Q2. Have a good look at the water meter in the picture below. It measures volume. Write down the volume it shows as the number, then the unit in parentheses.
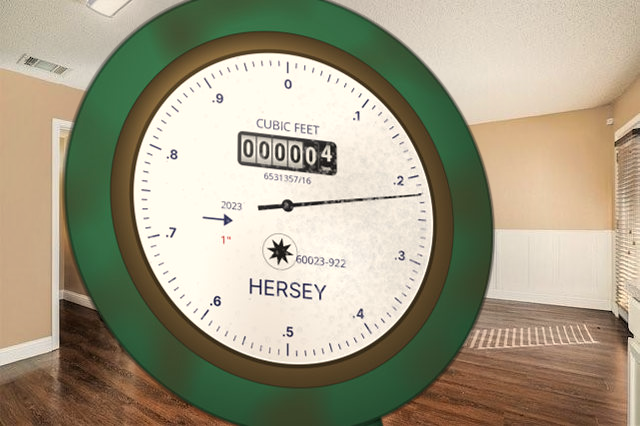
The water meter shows 4.22 (ft³)
